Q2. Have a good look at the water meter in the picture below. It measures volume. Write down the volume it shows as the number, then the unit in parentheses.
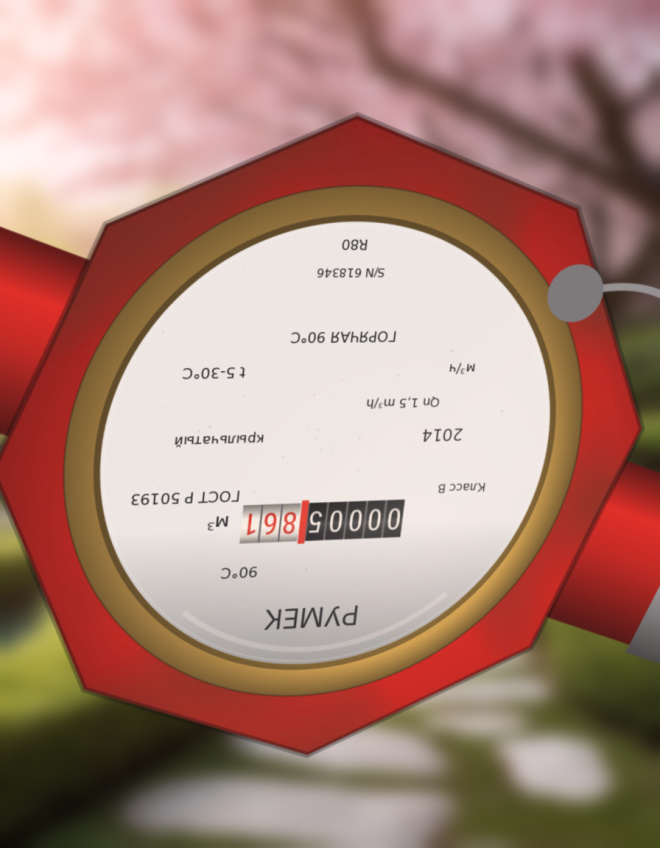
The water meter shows 5.861 (m³)
